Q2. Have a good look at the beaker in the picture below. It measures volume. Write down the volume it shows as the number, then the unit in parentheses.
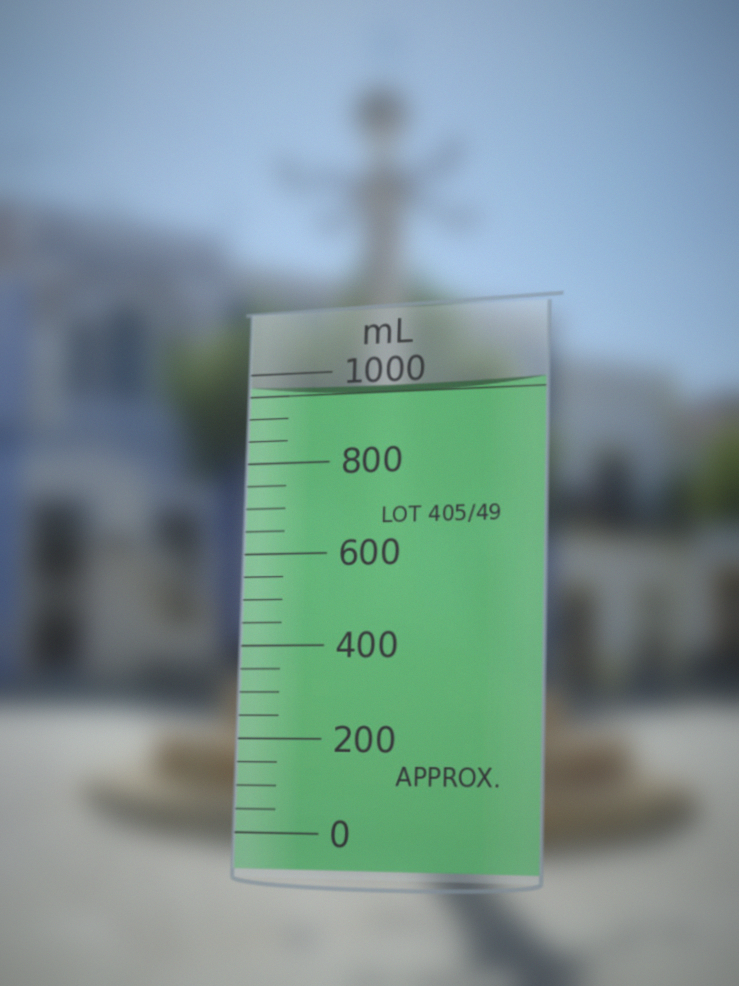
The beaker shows 950 (mL)
